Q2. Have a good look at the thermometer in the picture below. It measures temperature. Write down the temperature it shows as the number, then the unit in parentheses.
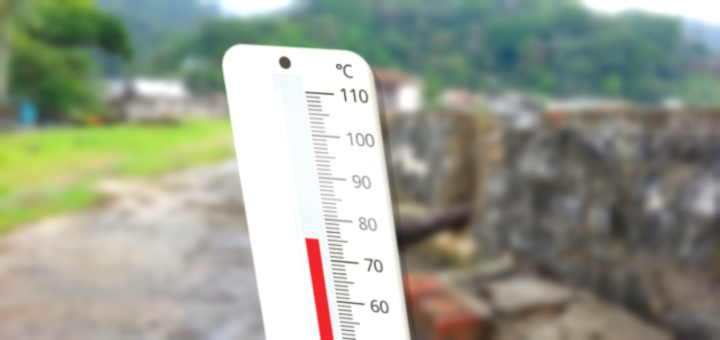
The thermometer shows 75 (°C)
